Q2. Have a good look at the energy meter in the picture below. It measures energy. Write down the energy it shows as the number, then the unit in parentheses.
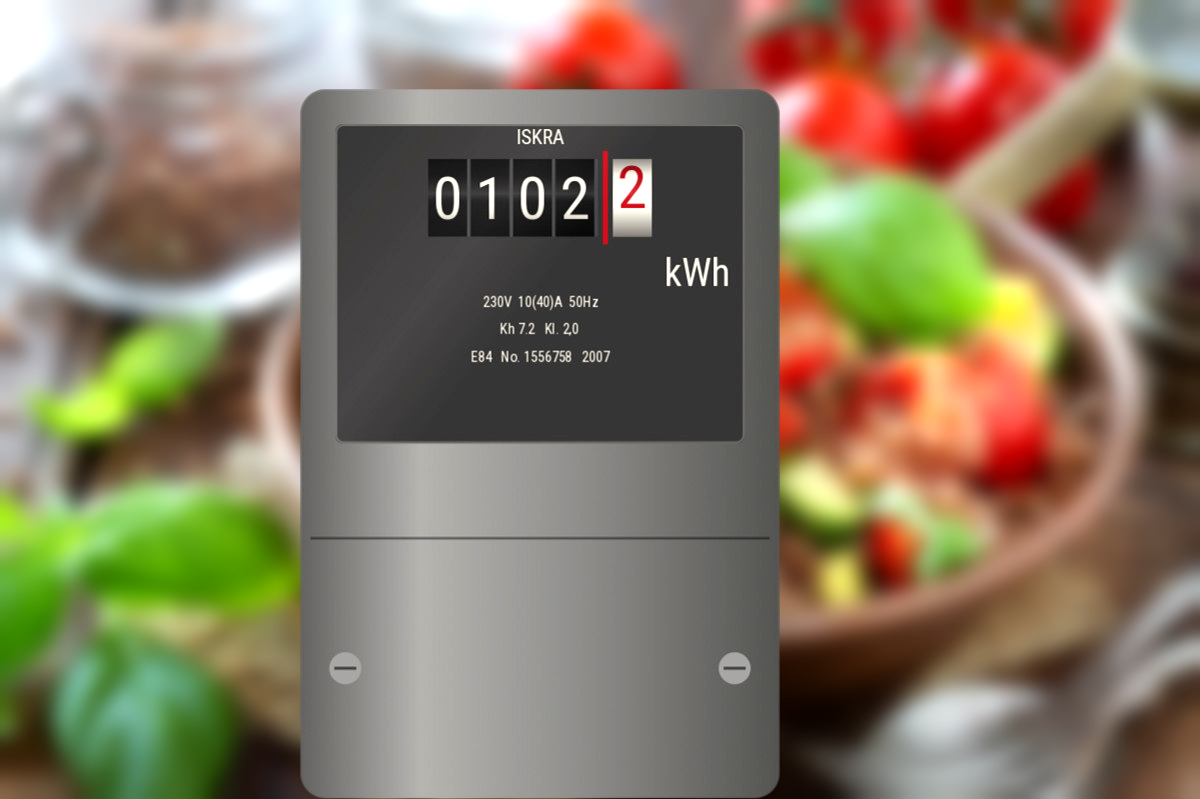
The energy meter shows 102.2 (kWh)
